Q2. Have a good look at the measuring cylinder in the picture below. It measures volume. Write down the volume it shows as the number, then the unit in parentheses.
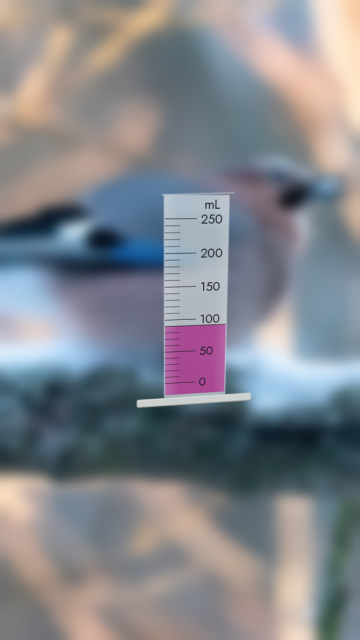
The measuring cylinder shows 90 (mL)
